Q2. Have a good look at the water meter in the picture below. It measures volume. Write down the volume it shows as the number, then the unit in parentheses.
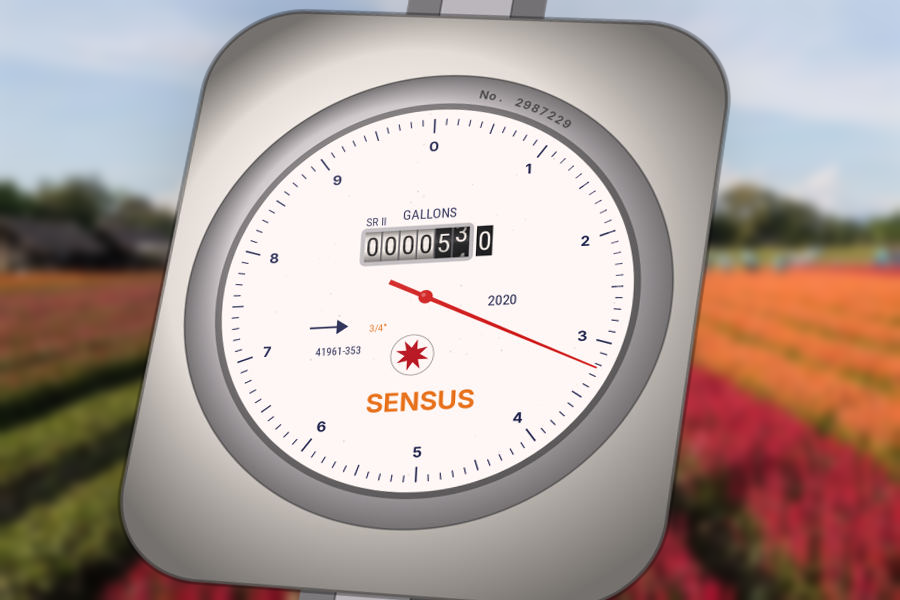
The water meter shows 533.2 (gal)
